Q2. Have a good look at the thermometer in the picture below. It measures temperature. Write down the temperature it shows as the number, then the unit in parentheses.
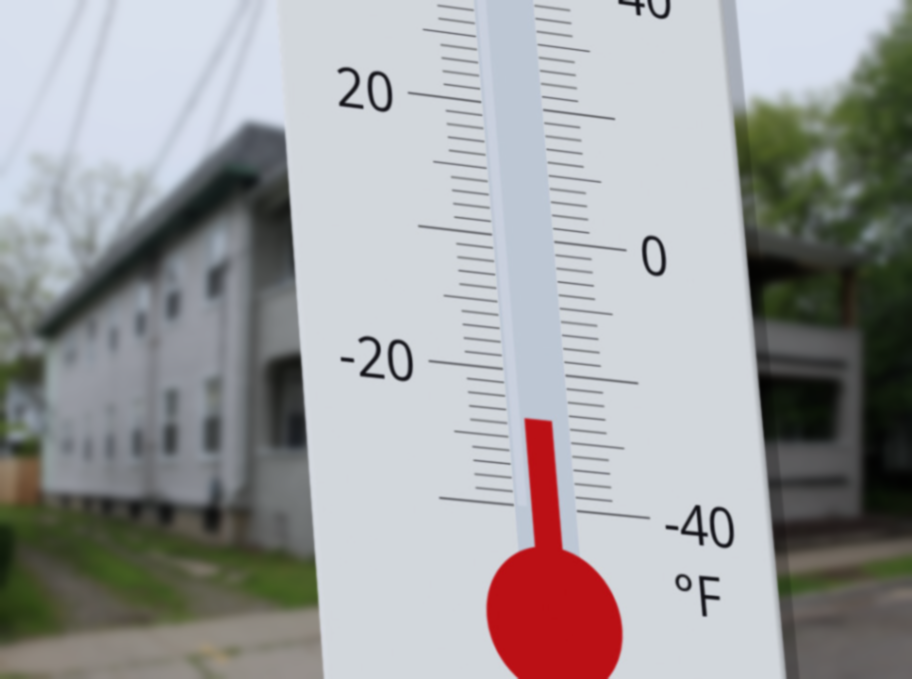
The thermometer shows -27 (°F)
